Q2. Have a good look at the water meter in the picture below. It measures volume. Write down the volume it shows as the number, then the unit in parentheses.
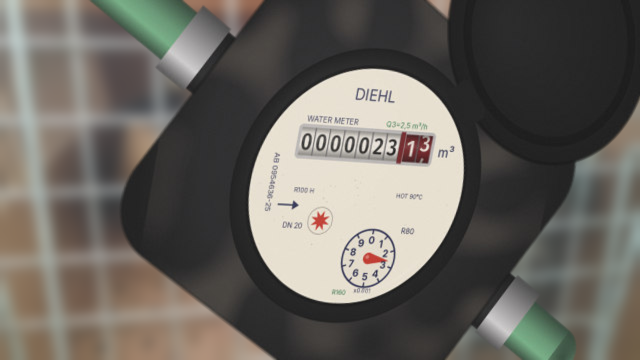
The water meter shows 23.132 (m³)
